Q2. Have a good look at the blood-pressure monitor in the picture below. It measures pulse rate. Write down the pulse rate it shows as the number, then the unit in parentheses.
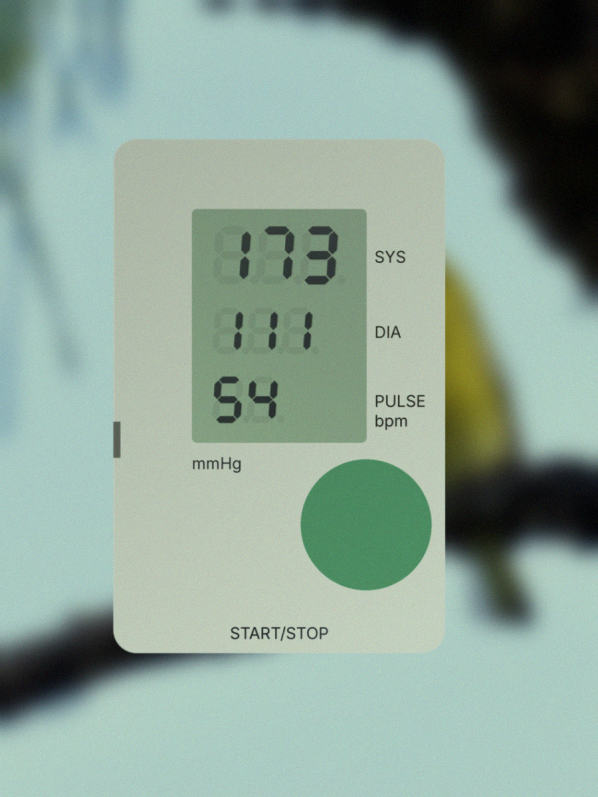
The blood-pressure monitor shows 54 (bpm)
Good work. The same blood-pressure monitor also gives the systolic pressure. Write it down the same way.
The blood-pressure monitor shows 173 (mmHg)
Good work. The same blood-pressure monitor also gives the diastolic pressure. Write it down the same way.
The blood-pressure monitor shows 111 (mmHg)
